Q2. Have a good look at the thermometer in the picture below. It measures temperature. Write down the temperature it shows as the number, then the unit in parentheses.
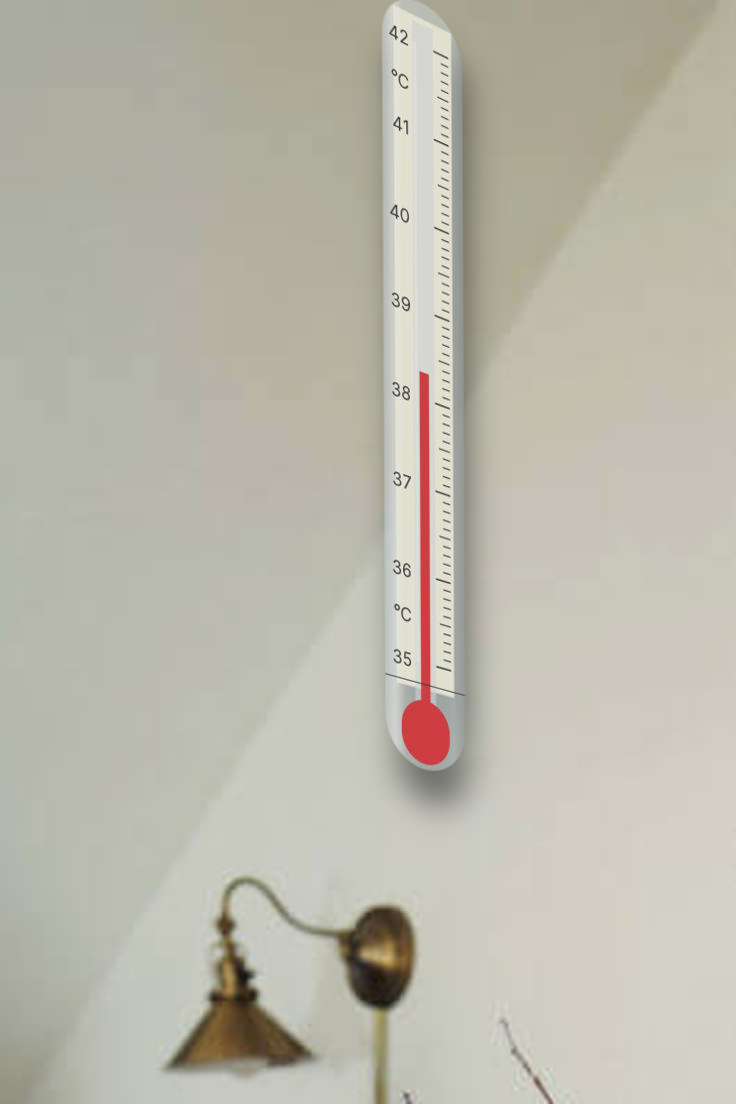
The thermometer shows 38.3 (°C)
